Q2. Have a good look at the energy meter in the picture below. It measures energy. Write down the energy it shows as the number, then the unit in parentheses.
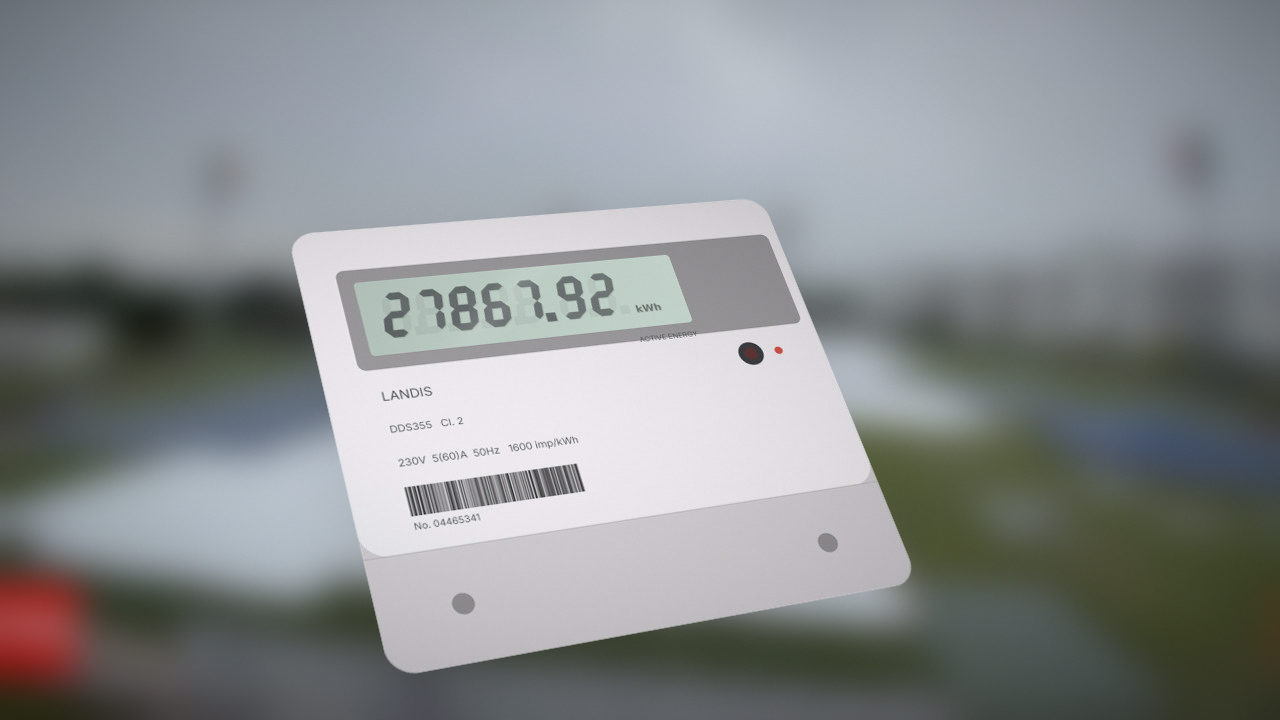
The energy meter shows 27867.92 (kWh)
